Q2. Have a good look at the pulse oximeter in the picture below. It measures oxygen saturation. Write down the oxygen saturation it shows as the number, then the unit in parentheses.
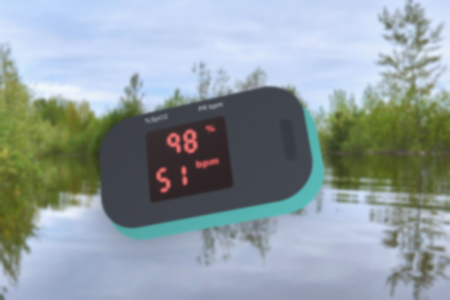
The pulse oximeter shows 98 (%)
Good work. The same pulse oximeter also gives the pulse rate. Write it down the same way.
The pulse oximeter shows 51 (bpm)
